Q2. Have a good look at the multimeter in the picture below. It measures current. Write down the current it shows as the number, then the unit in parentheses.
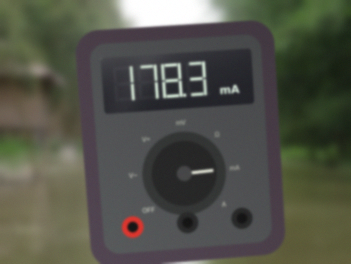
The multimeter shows 178.3 (mA)
